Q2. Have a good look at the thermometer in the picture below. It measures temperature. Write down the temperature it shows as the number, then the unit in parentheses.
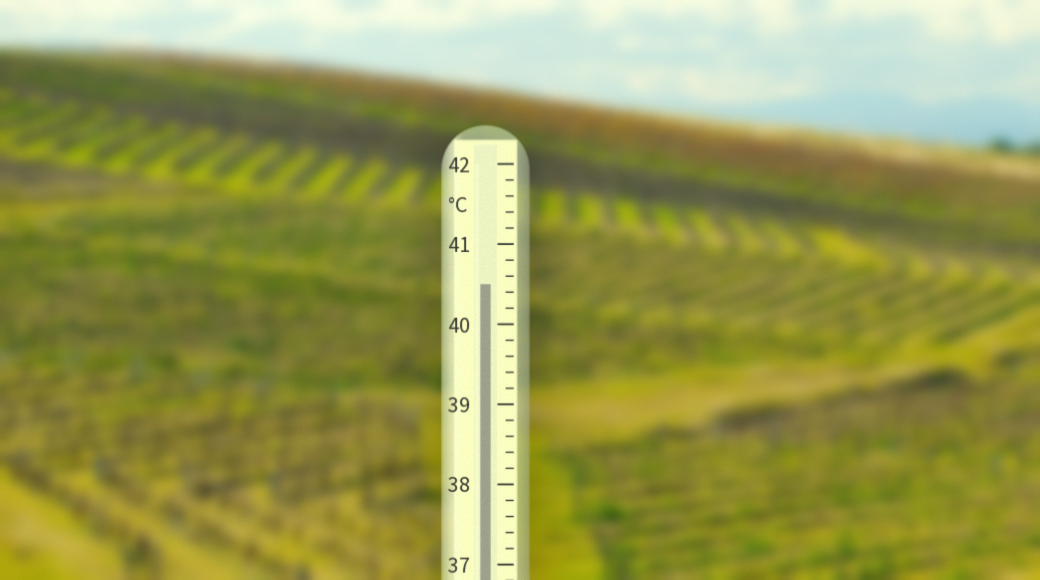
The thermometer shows 40.5 (°C)
